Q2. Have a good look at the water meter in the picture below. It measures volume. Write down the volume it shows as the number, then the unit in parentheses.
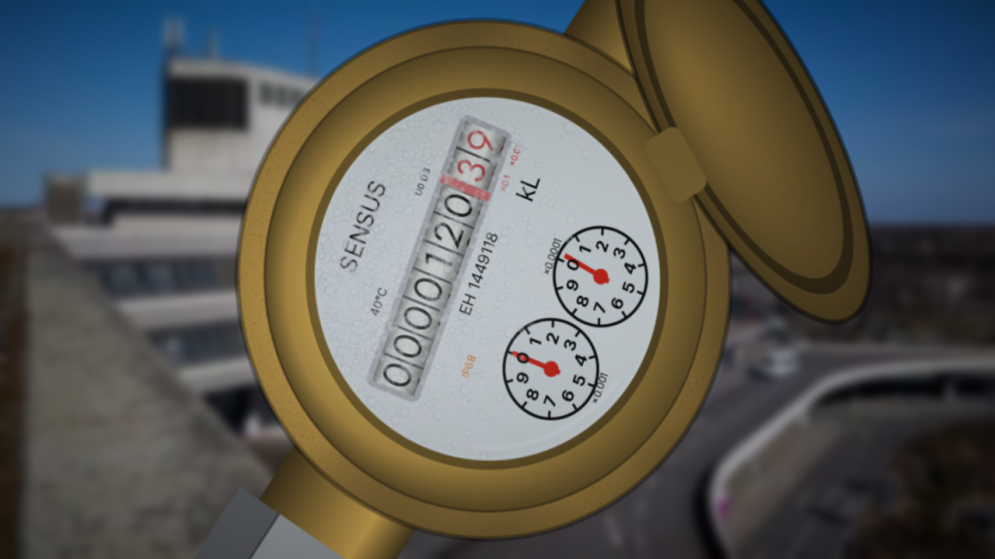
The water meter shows 120.3900 (kL)
